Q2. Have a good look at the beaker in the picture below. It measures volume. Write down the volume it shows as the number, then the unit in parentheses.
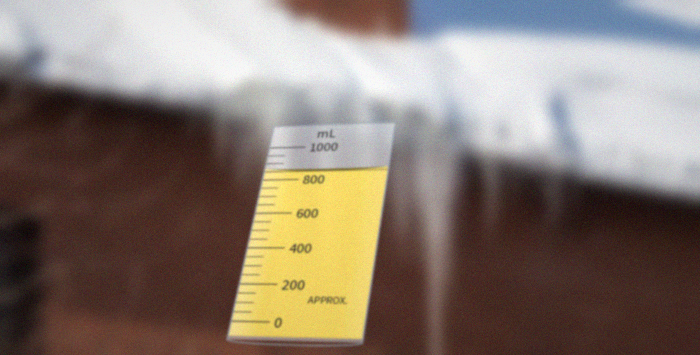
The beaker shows 850 (mL)
